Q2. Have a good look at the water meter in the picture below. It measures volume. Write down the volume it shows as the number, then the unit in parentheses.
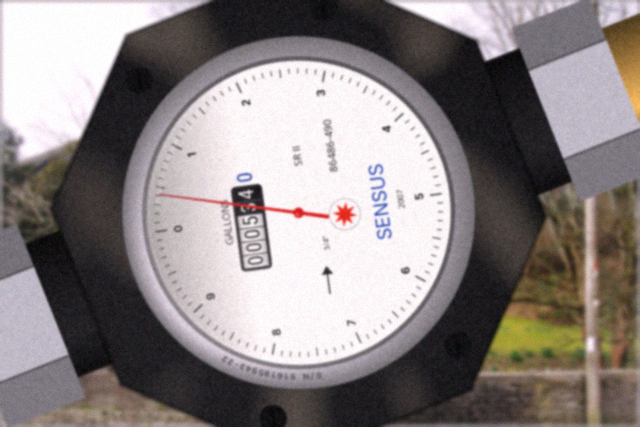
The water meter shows 5340.4 (gal)
